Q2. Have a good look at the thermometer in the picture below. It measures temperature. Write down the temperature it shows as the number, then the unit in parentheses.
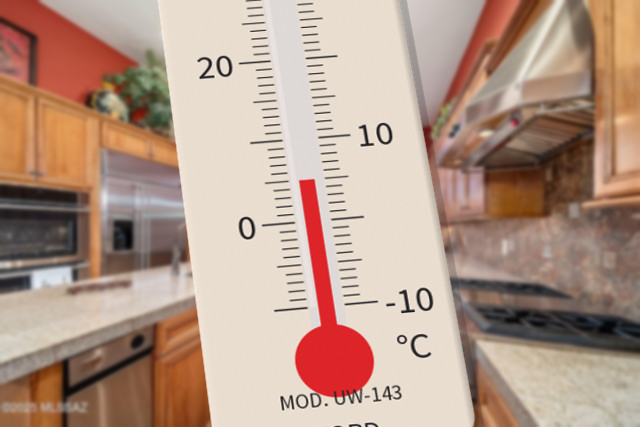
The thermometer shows 5 (°C)
